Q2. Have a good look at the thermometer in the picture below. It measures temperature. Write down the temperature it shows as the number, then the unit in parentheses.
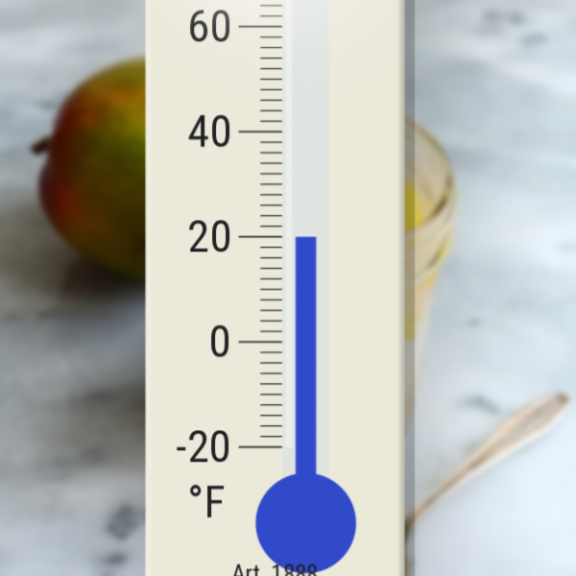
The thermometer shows 20 (°F)
